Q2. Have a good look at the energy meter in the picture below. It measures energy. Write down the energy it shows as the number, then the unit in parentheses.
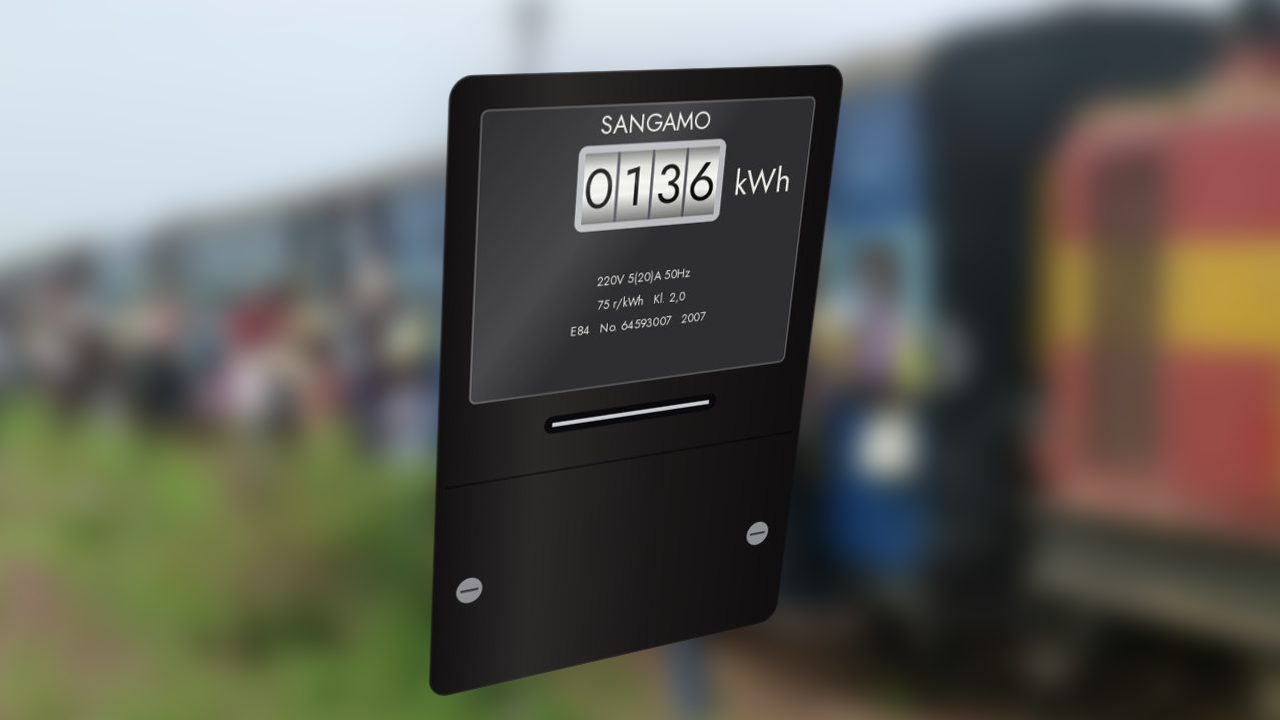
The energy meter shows 136 (kWh)
